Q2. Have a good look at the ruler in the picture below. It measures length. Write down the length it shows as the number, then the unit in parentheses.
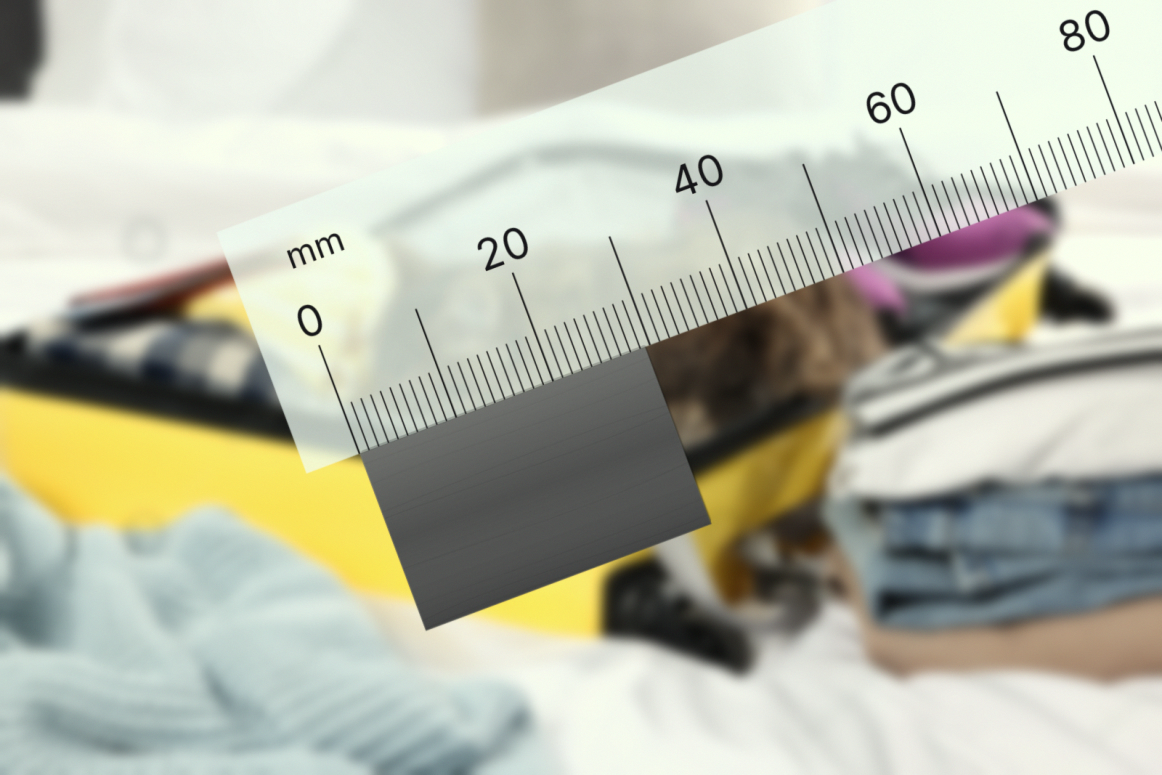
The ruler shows 29.5 (mm)
